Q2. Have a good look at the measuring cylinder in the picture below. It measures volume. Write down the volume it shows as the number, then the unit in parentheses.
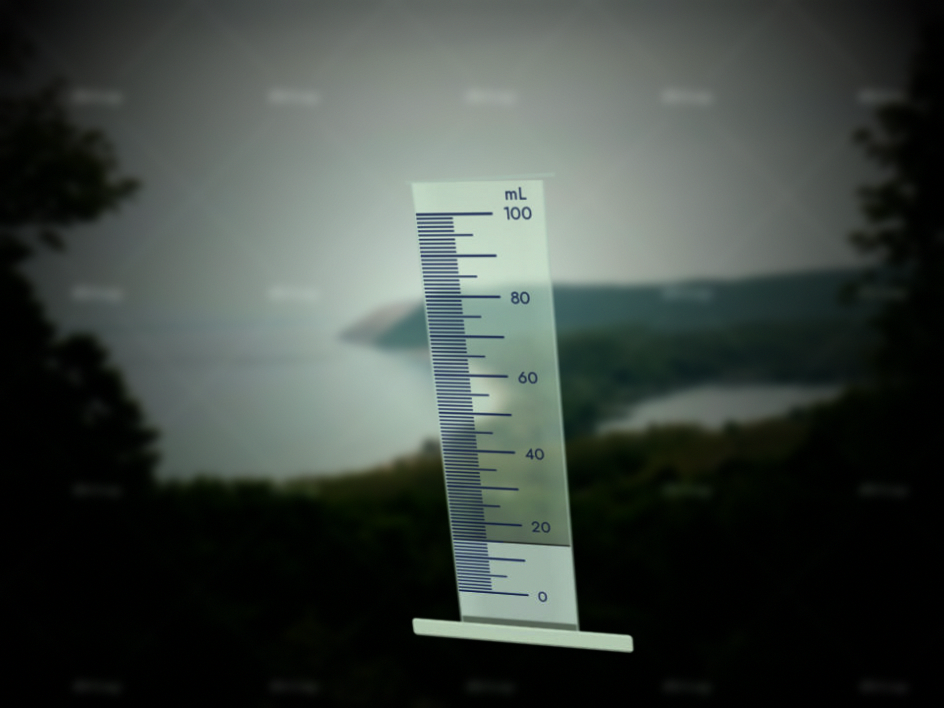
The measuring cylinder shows 15 (mL)
